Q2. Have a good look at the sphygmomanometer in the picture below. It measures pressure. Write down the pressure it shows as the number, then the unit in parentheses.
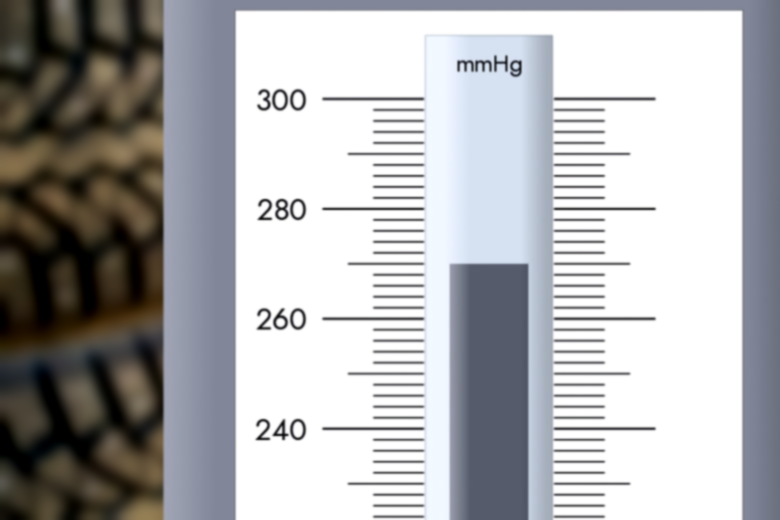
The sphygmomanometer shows 270 (mmHg)
